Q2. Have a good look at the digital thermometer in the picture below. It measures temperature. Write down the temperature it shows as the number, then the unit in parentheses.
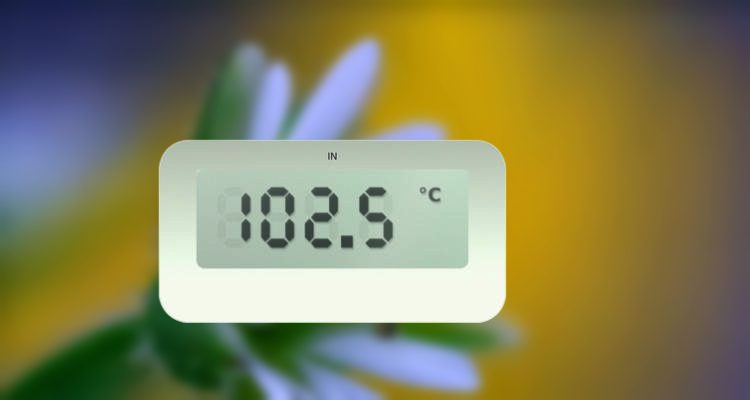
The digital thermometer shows 102.5 (°C)
